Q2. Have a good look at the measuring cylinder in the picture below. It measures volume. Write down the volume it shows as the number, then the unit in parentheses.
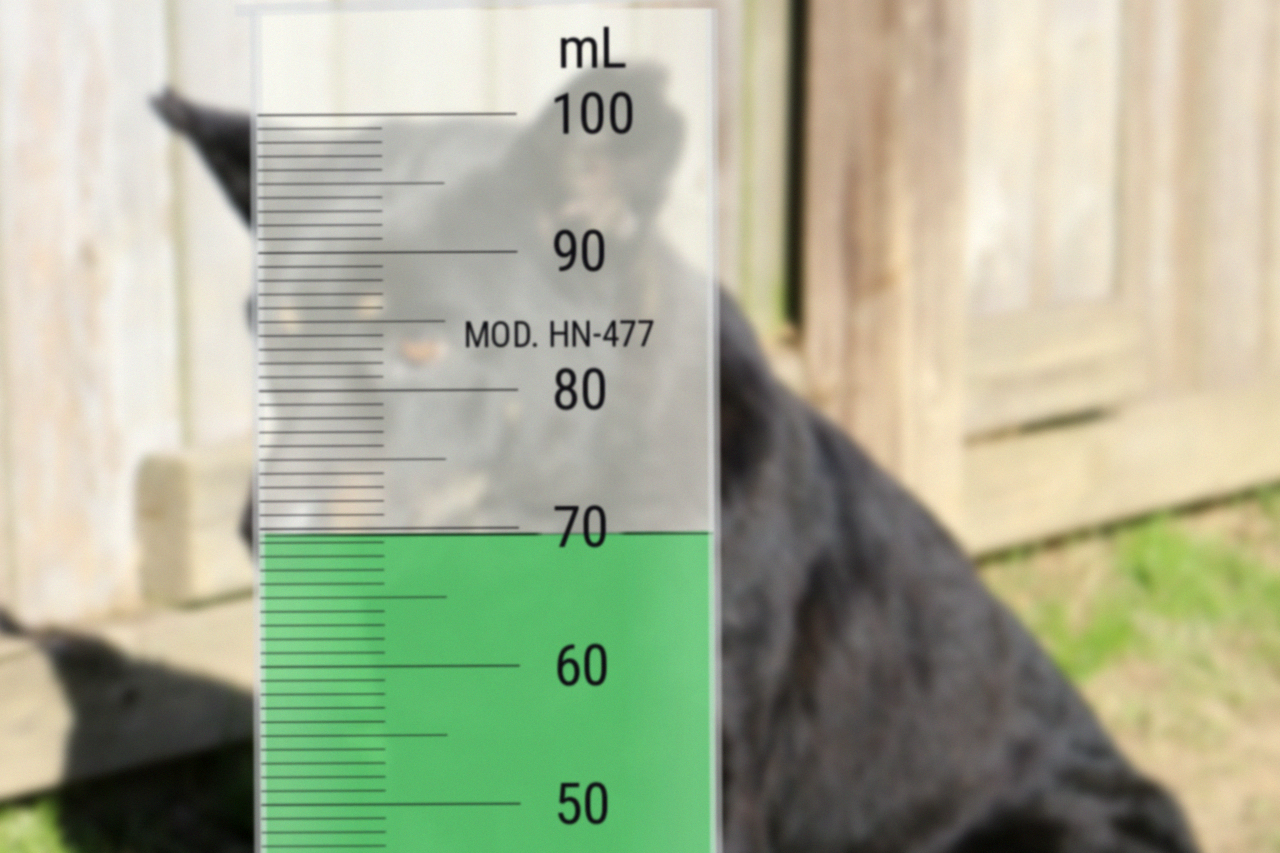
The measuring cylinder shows 69.5 (mL)
